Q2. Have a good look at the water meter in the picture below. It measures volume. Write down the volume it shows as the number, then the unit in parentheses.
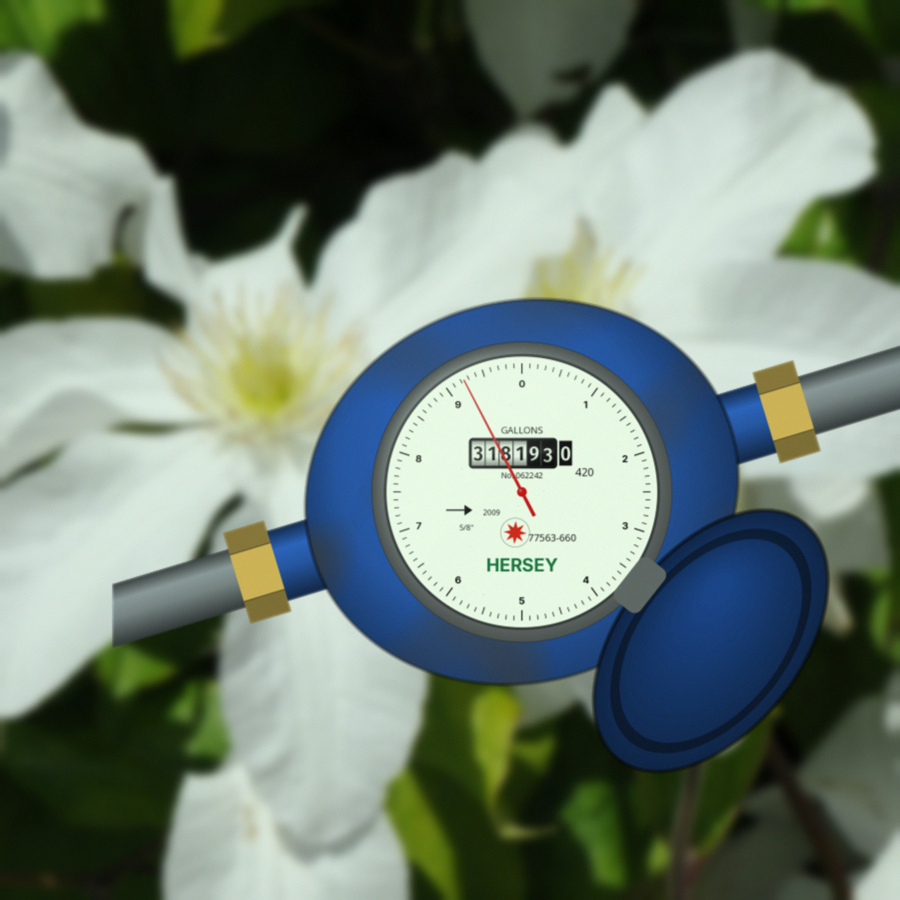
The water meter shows 3181929.2 (gal)
